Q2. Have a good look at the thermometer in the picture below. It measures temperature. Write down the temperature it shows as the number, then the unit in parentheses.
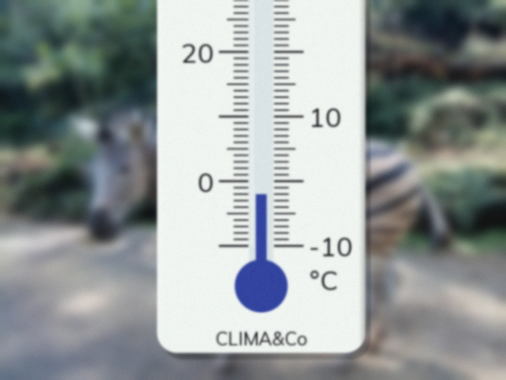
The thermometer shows -2 (°C)
